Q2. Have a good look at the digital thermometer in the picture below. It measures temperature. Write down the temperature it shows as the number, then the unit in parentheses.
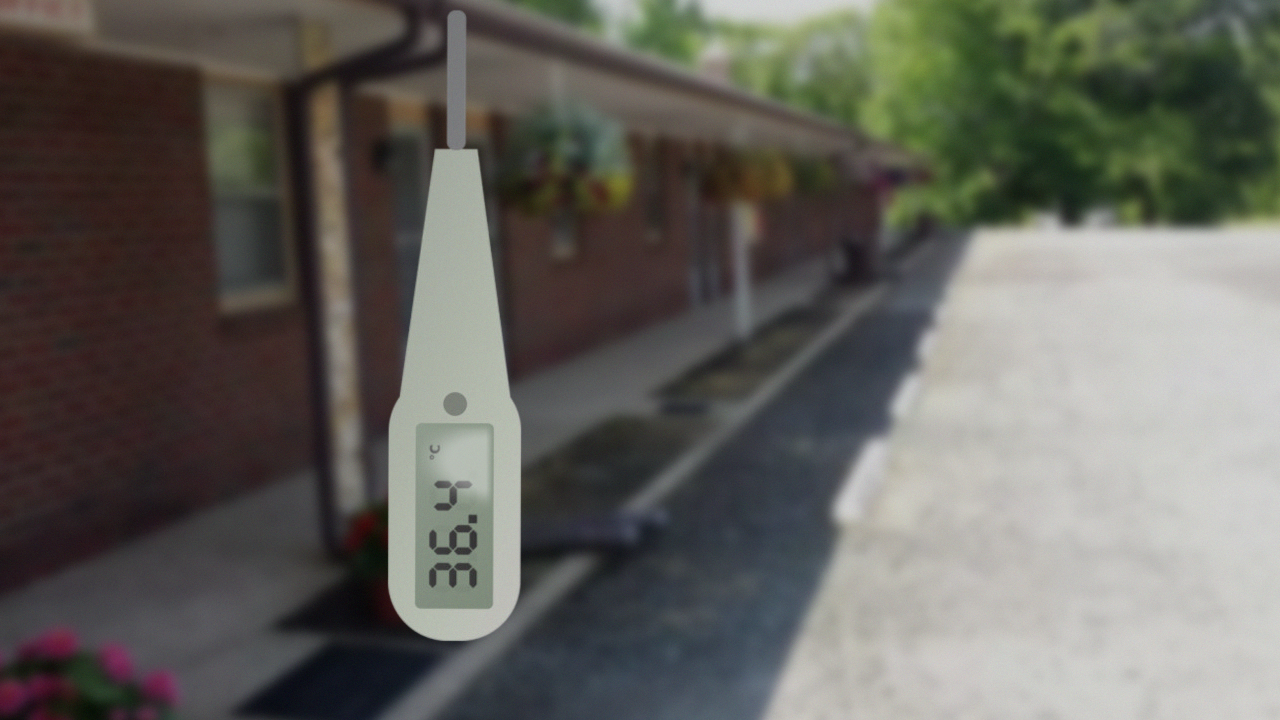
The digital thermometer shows 36.4 (°C)
